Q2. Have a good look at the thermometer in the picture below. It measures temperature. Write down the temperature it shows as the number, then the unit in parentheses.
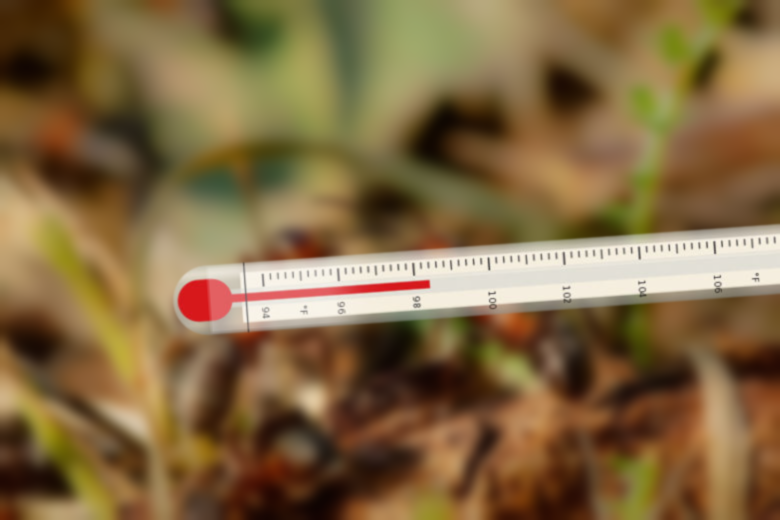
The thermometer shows 98.4 (°F)
